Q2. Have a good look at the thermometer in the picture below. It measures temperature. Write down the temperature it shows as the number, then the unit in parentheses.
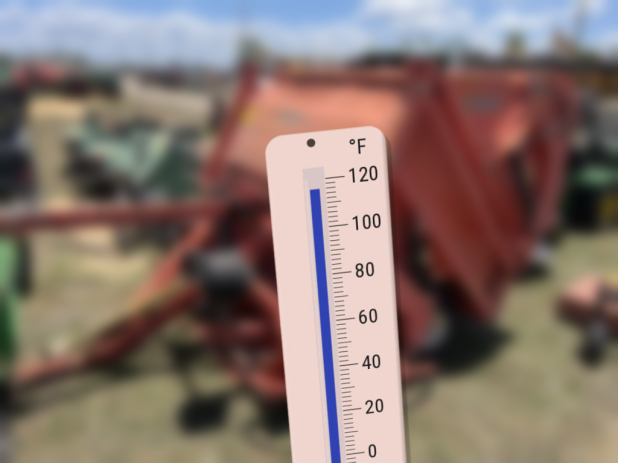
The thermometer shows 116 (°F)
